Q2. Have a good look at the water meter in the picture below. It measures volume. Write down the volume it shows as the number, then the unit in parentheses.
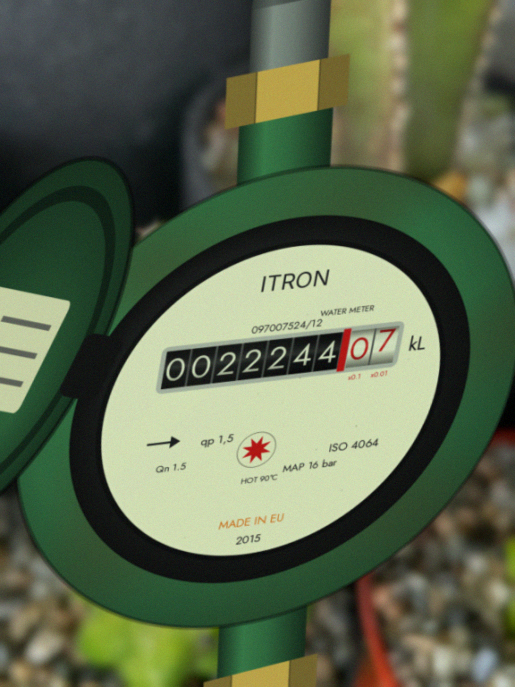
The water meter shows 22244.07 (kL)
